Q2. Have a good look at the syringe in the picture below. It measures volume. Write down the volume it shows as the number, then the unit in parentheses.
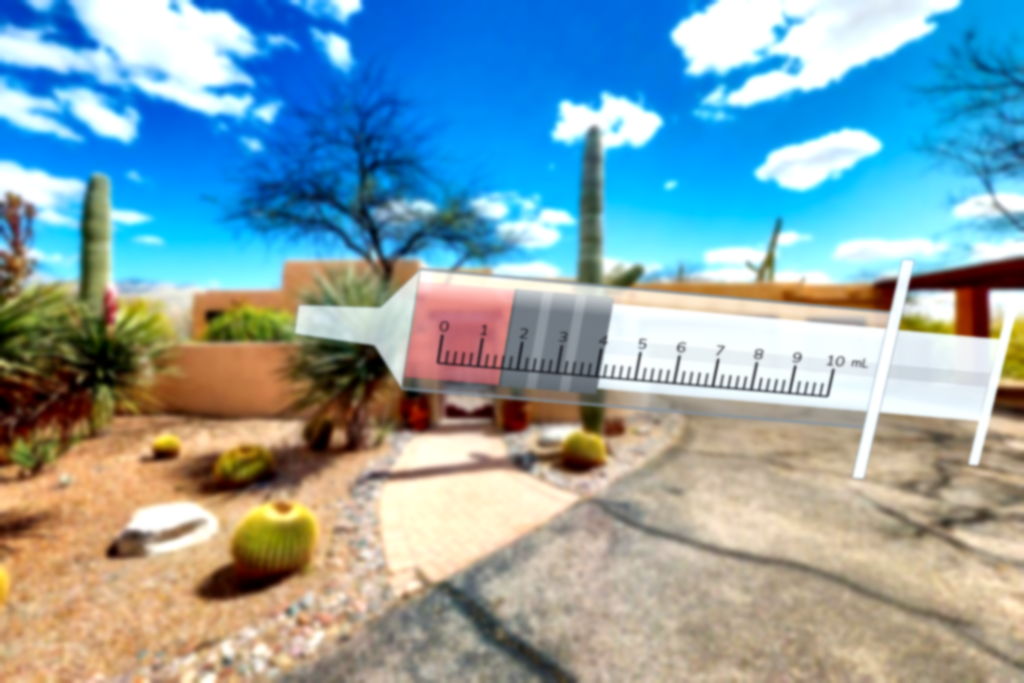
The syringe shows 1.6 (mL)
